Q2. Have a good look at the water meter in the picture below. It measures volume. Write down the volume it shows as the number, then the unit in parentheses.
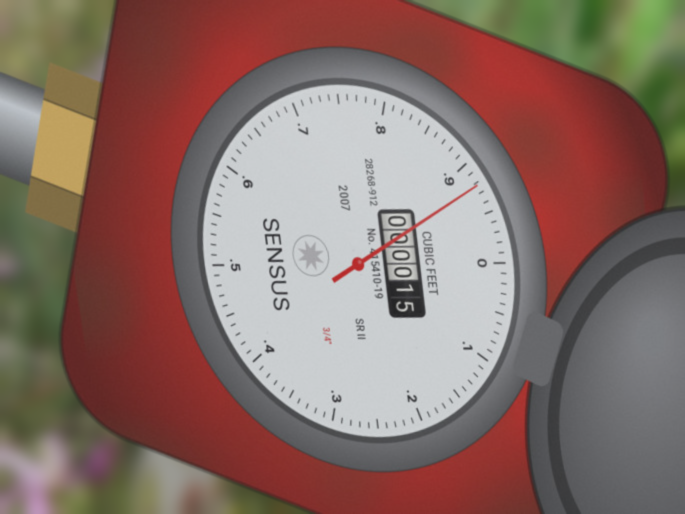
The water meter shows 14.92 (ft³)
